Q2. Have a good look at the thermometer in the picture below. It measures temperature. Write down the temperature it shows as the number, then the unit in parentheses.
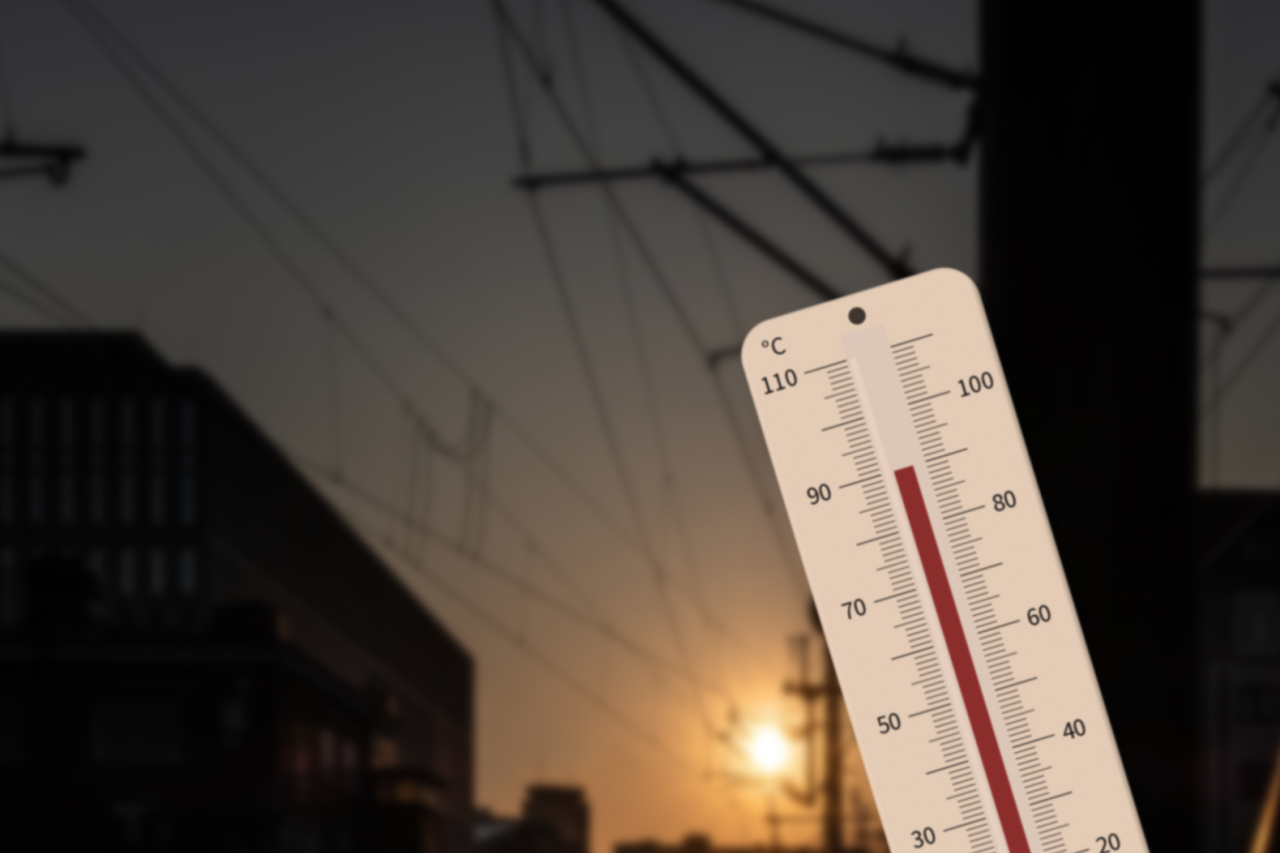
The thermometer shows 90 (°C)
